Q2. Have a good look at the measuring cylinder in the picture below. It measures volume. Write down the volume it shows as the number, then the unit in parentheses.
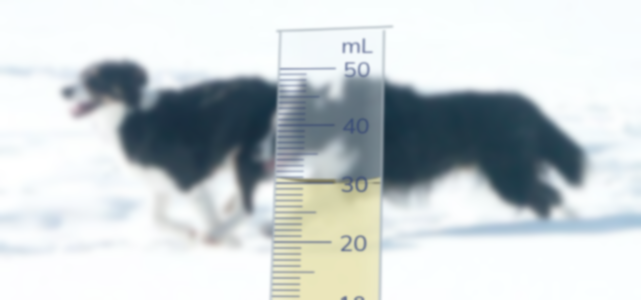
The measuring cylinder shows 30 (mL)
